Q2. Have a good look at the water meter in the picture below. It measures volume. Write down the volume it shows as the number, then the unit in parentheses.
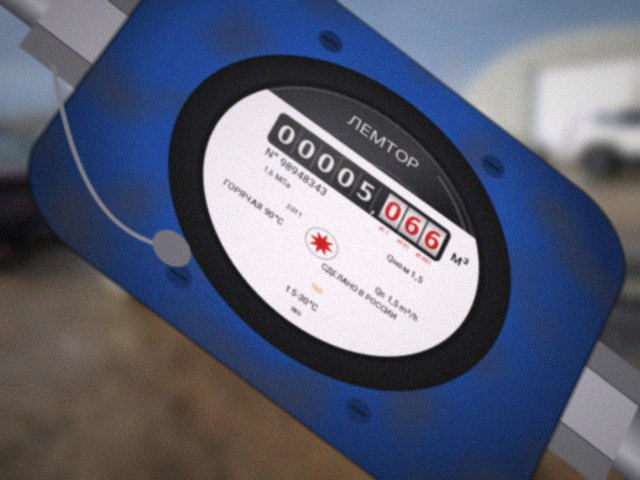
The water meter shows 5.066 (m³)
